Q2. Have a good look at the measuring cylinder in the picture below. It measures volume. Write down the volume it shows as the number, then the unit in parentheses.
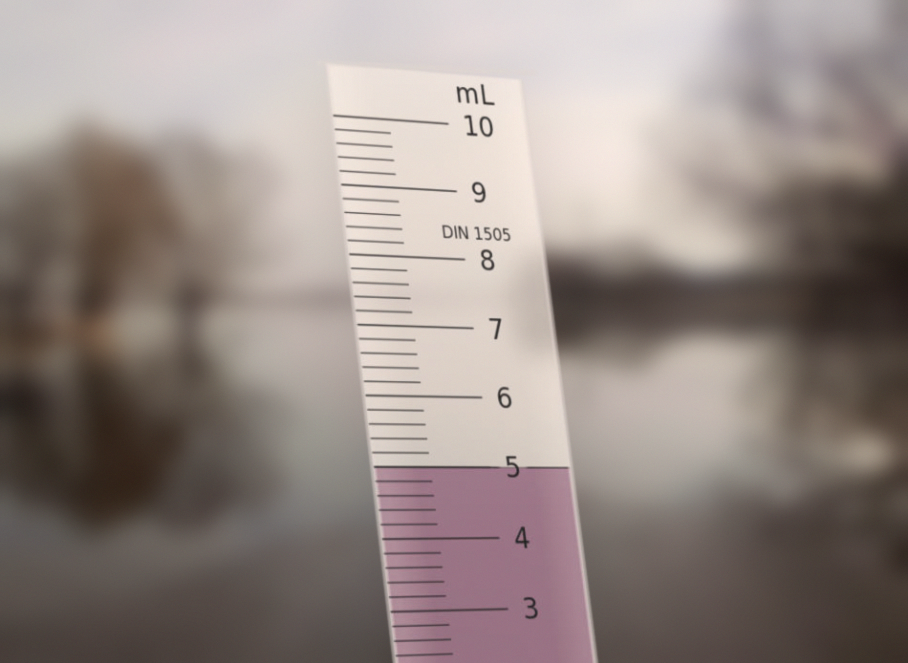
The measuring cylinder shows 5 (mL)
